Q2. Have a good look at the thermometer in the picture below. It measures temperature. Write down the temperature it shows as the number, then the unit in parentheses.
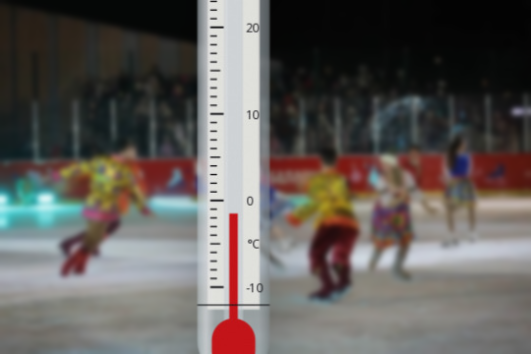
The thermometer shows -1.5 (°C)
